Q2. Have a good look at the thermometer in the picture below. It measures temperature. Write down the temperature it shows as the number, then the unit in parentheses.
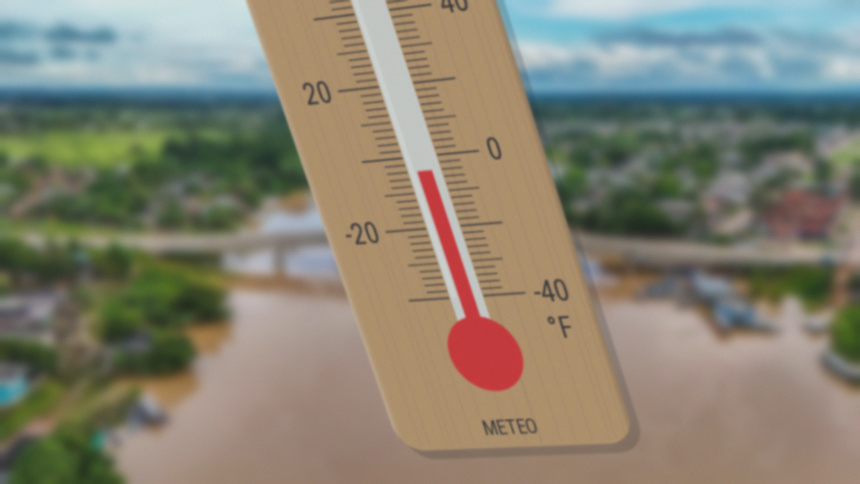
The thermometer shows -4 (°F)
